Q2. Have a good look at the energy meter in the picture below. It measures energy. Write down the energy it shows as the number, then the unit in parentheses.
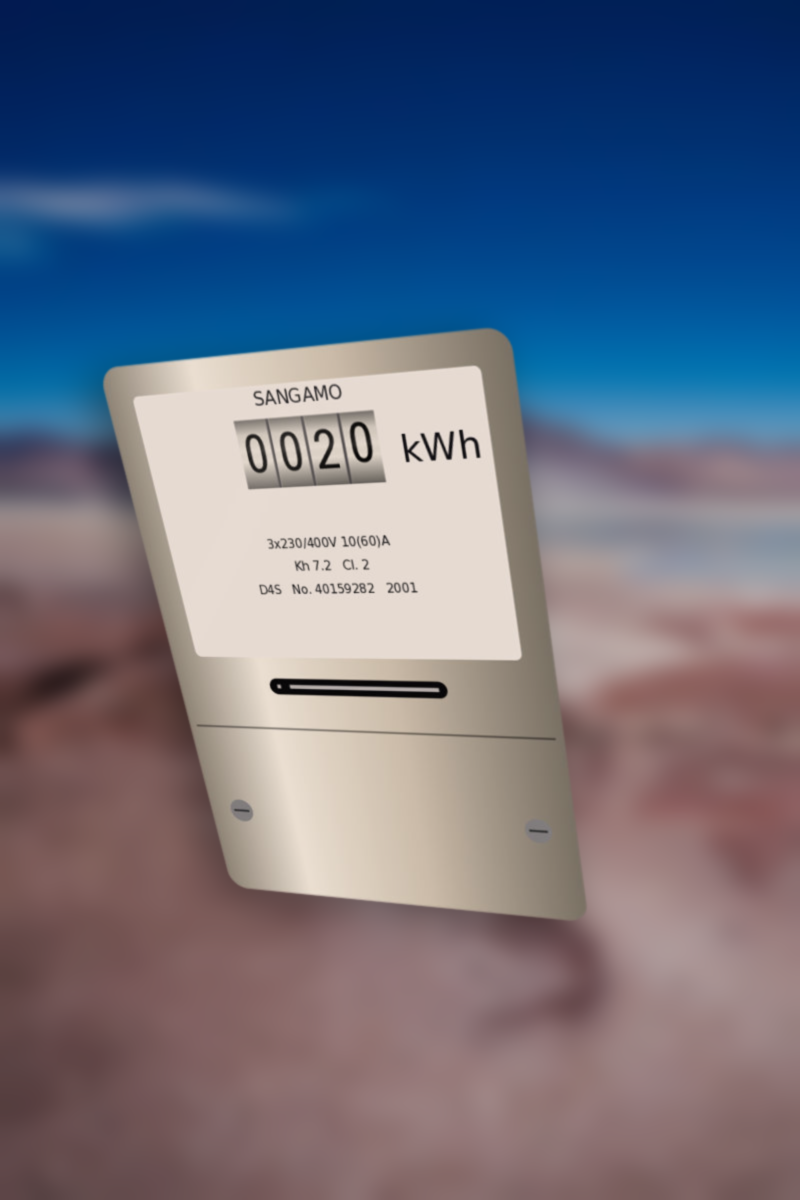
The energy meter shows 20 (kWh)
